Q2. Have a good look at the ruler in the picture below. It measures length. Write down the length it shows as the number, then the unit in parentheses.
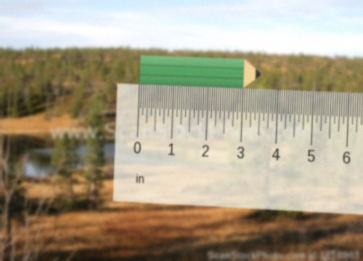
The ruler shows 3.5 (in)
